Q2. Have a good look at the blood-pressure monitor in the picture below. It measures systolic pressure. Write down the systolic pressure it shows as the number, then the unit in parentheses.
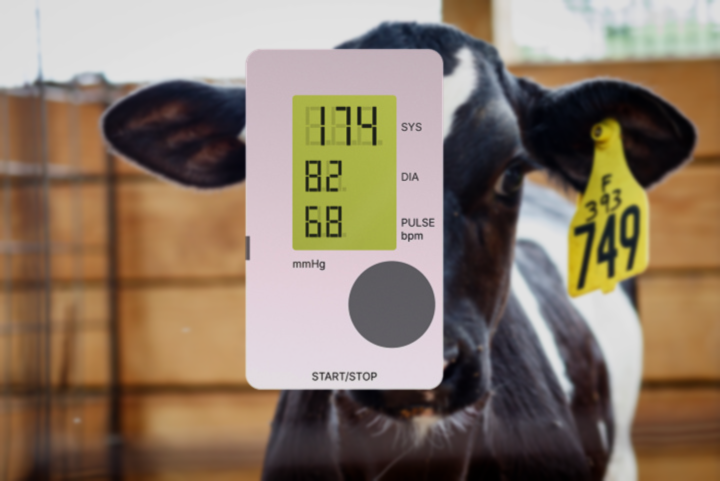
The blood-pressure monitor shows 174 (mmHg)
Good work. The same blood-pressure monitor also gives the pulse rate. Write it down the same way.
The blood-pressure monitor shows 68 (bpm)
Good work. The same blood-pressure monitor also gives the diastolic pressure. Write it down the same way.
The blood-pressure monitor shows 82 (mmHg)
